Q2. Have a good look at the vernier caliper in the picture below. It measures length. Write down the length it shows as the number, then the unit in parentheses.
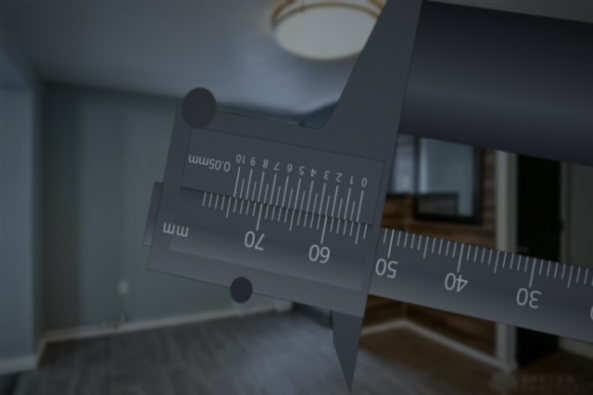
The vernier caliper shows 55.4 (mm)
